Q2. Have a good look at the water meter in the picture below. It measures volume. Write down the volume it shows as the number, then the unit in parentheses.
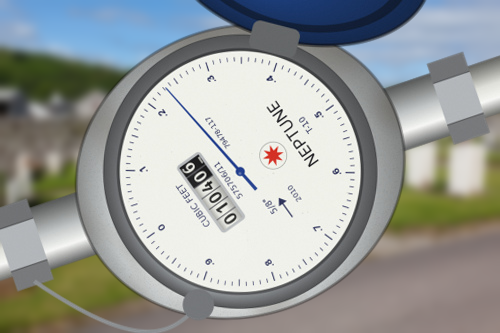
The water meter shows 10406.23 (ft³)
